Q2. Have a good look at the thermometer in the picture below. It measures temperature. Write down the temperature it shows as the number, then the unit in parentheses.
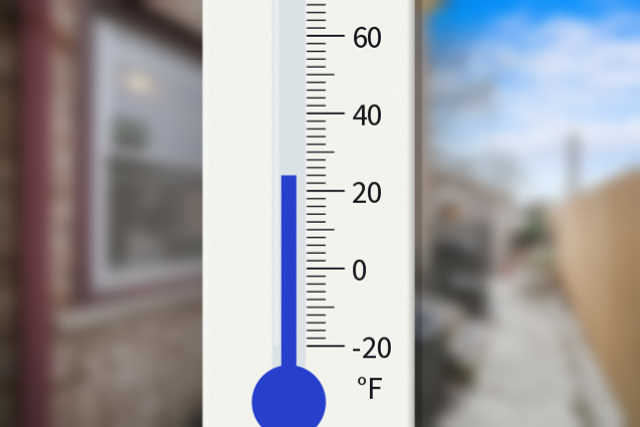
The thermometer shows 24 (°F)
